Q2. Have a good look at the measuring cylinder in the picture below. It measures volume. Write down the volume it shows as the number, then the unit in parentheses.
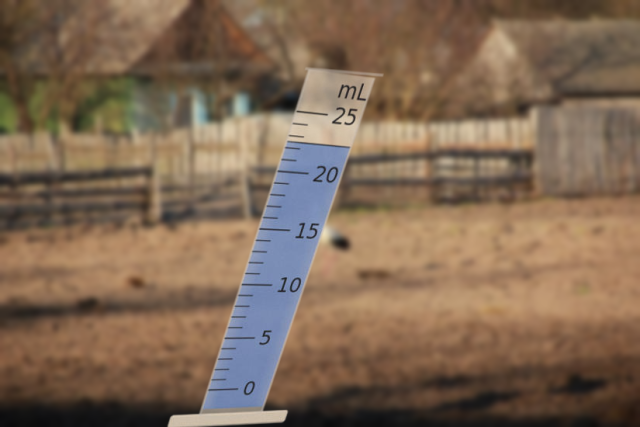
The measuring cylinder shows 22.5 (mL)
